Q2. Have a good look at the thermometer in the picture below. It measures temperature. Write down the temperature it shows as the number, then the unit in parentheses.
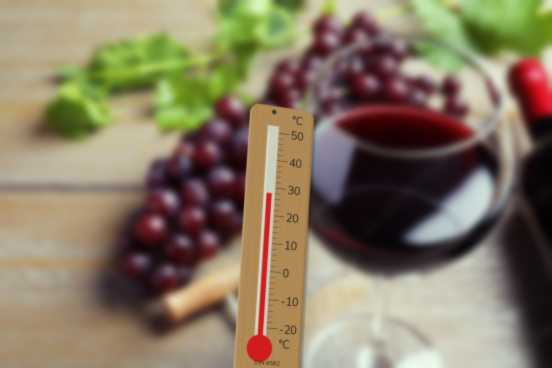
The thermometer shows 28 (°C)
